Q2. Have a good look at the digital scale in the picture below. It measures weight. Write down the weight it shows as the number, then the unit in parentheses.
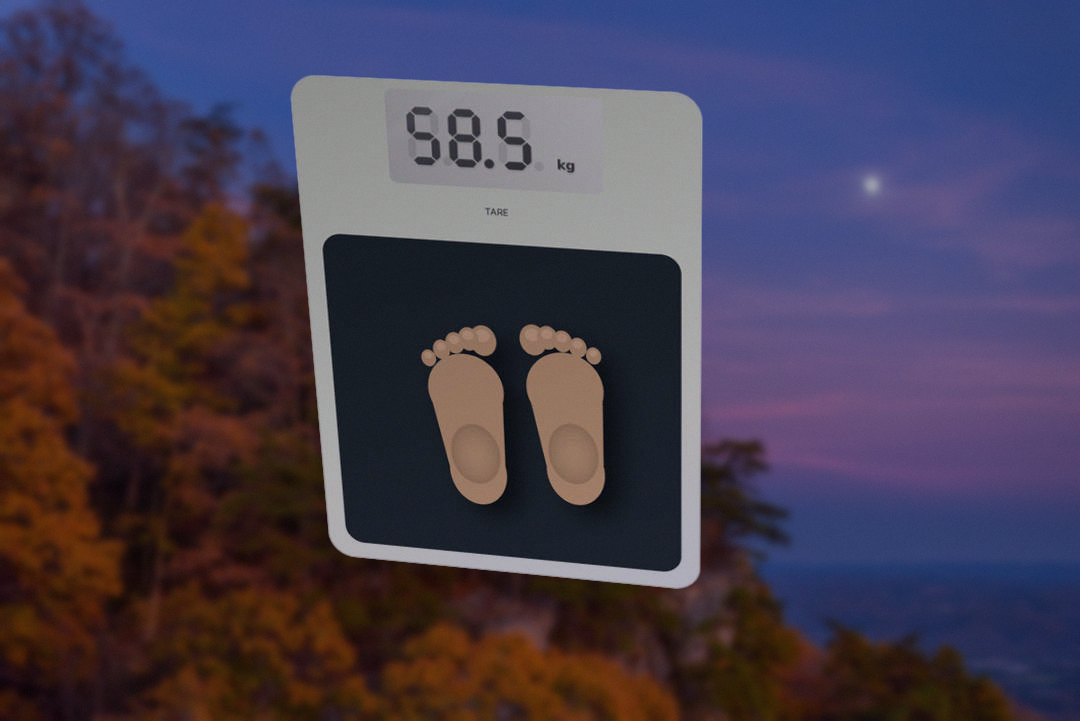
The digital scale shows 58.5 (kg)
